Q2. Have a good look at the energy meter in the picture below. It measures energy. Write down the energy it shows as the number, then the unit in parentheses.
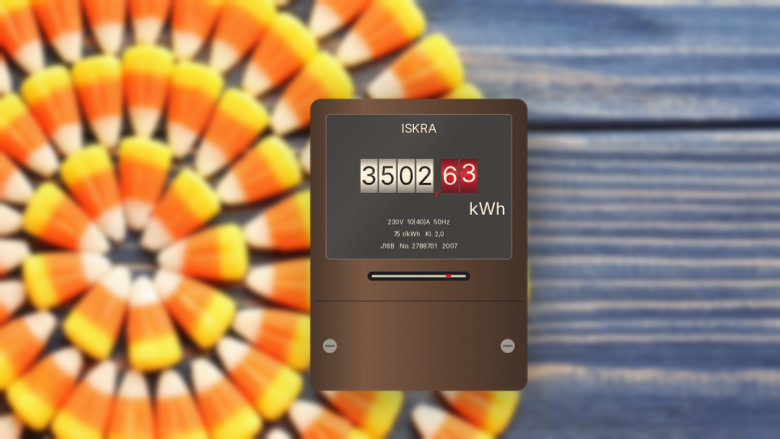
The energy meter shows 3502.63 (kWh)
